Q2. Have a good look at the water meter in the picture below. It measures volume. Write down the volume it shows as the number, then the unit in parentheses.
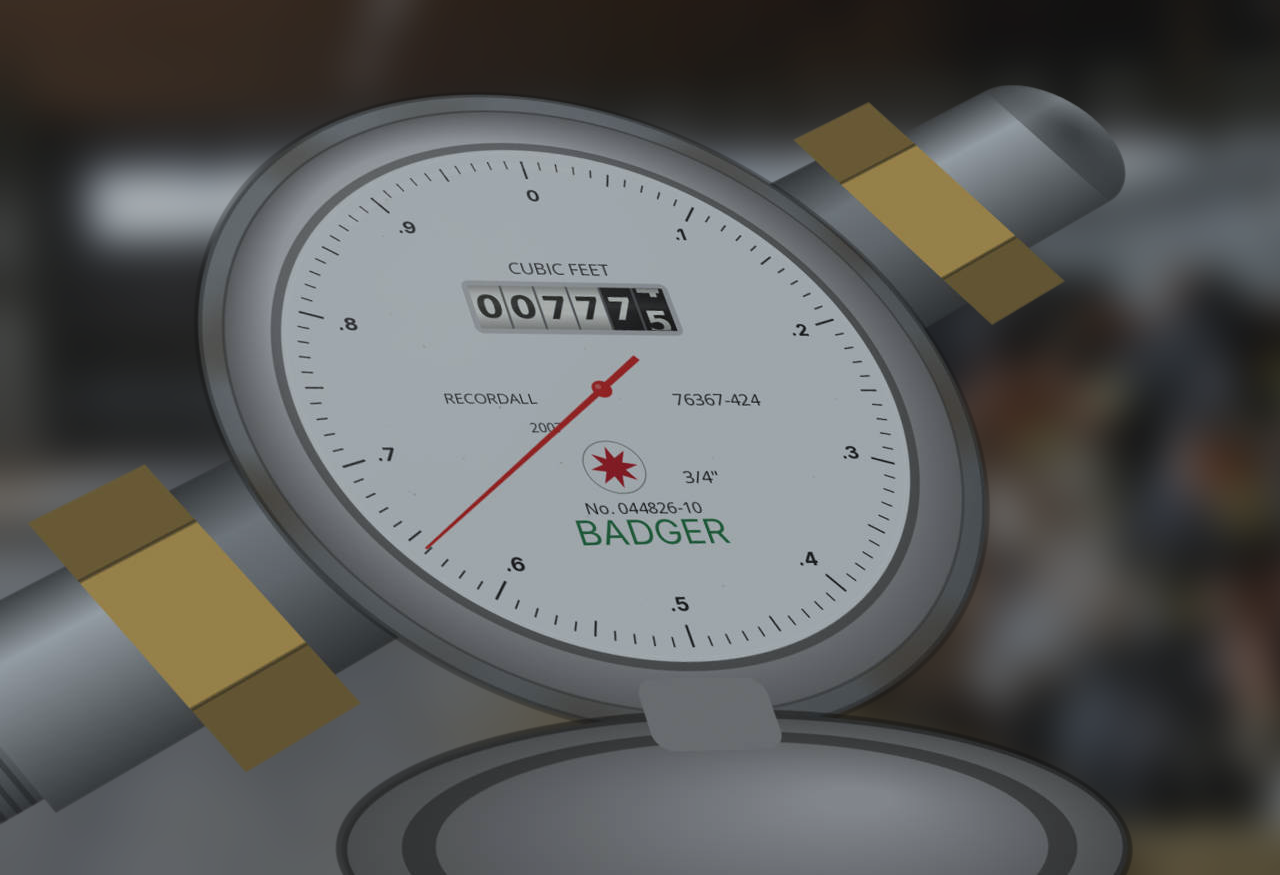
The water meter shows 7774.64 (ft³)
